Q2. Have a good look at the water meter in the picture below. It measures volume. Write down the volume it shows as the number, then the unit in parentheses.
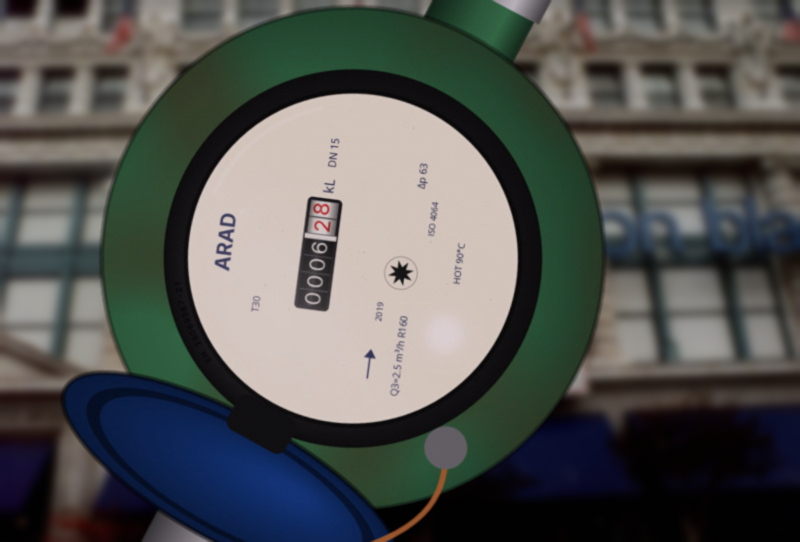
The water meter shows 6.28 (kL)
